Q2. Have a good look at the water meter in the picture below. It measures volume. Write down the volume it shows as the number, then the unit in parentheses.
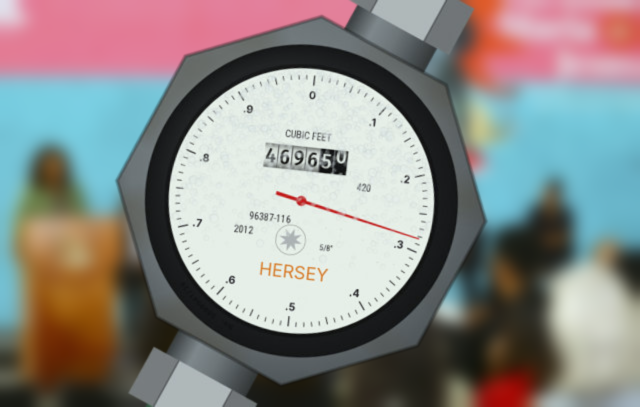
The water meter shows 469650.28 (ft³)
